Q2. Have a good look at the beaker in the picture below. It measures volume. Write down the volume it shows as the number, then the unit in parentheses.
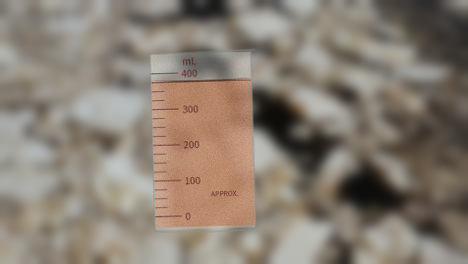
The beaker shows 375 (mL)
